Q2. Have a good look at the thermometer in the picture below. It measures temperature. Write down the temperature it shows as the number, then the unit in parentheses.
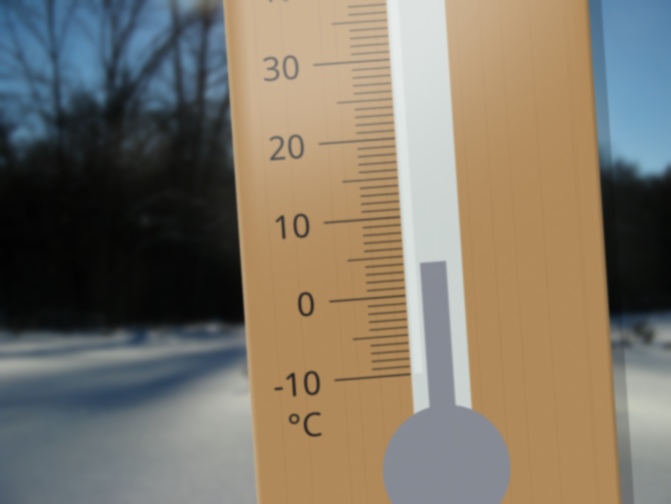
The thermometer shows 4 (°C)
